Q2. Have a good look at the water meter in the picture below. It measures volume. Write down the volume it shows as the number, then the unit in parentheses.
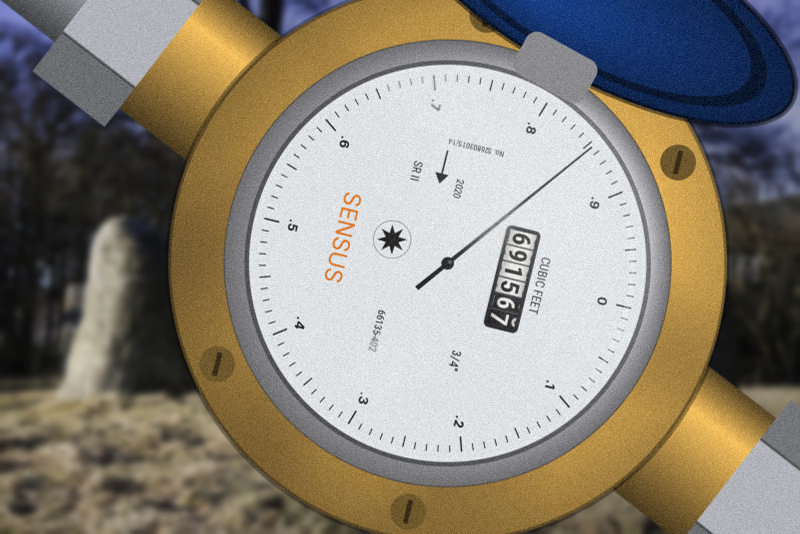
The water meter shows 691566.85 (ft³)
